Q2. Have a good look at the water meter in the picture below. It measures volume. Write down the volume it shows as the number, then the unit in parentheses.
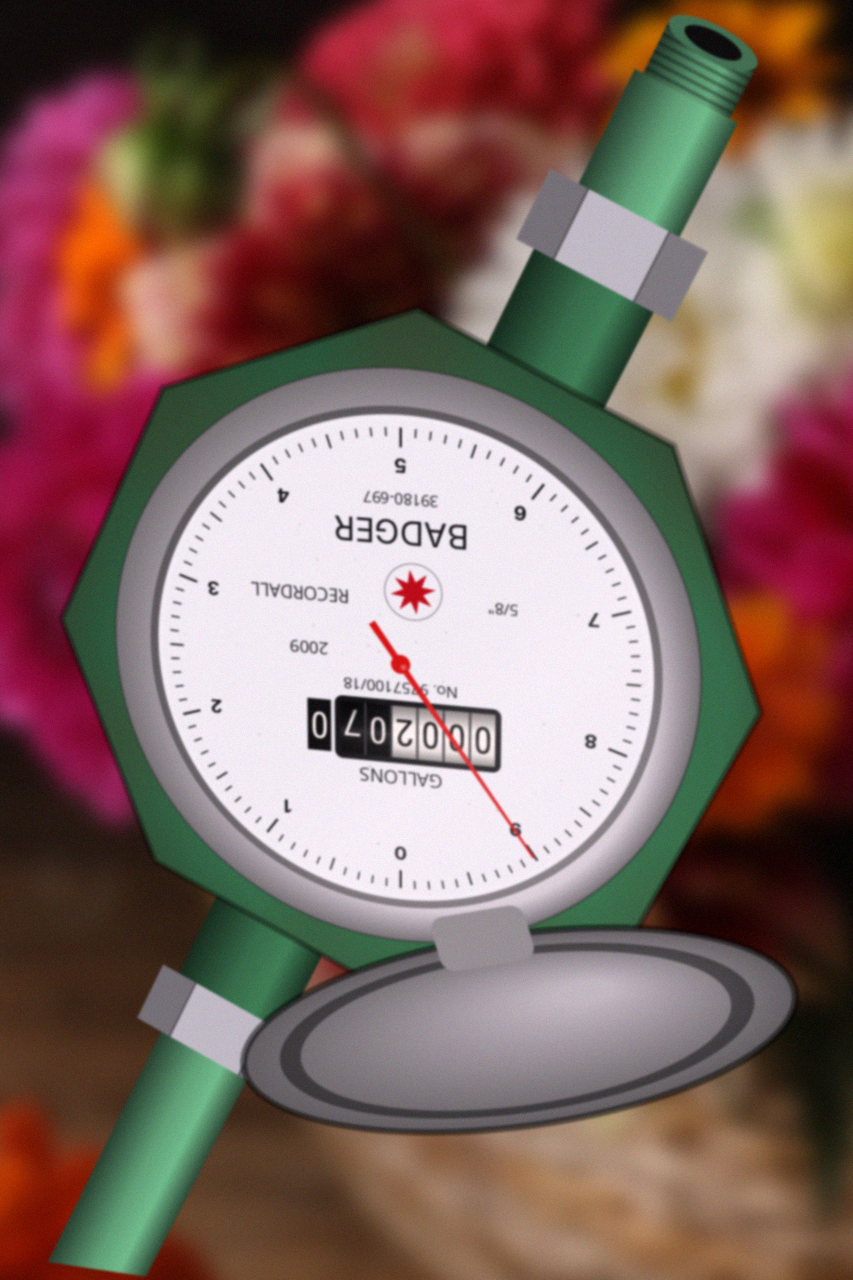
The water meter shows 2069.0 (gal)
